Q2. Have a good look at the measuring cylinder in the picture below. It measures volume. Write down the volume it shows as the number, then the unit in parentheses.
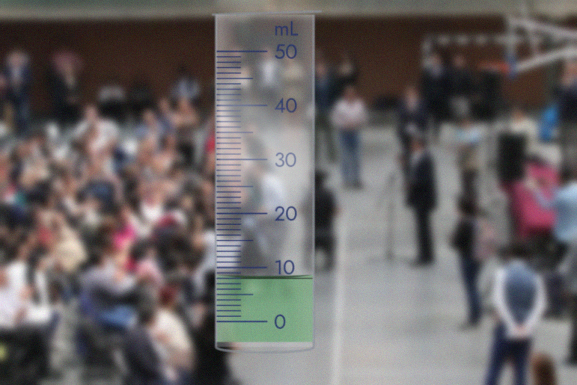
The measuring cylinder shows 8 (mL)
